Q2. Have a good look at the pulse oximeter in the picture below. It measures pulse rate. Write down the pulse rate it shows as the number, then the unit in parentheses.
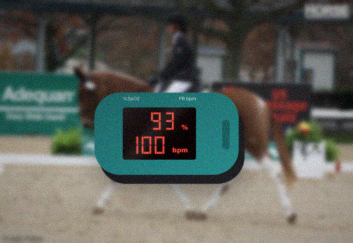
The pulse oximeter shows 100 (bpm)
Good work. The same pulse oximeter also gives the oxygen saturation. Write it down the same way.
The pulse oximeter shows 93 (%)
